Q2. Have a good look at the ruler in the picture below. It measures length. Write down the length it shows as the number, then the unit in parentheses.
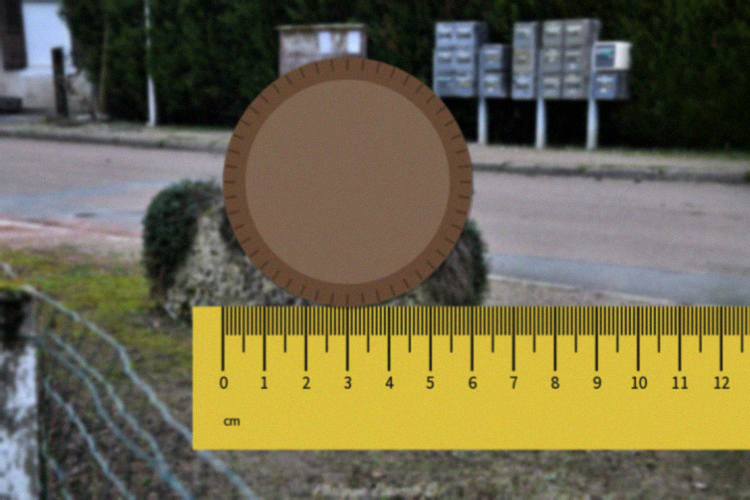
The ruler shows 6 (cm)
